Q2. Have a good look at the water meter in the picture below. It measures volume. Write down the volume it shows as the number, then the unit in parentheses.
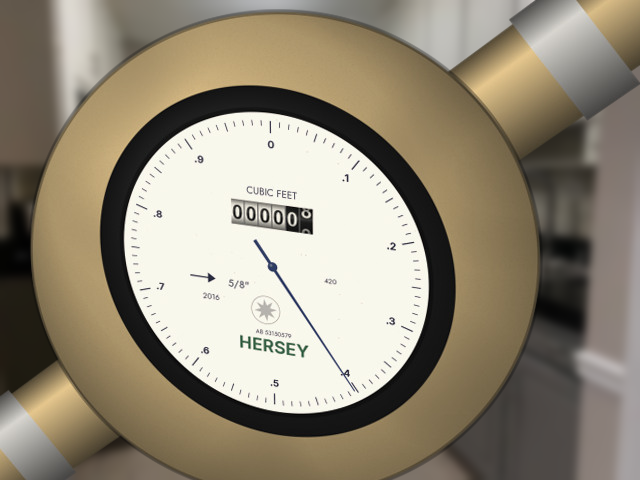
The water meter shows 8.40 (ft³)
